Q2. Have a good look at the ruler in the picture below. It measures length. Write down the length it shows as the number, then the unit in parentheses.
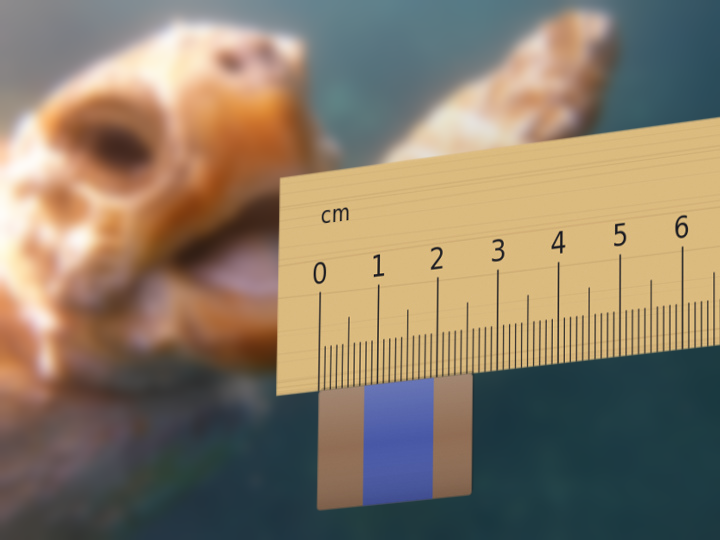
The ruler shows 2.6 (cm)
